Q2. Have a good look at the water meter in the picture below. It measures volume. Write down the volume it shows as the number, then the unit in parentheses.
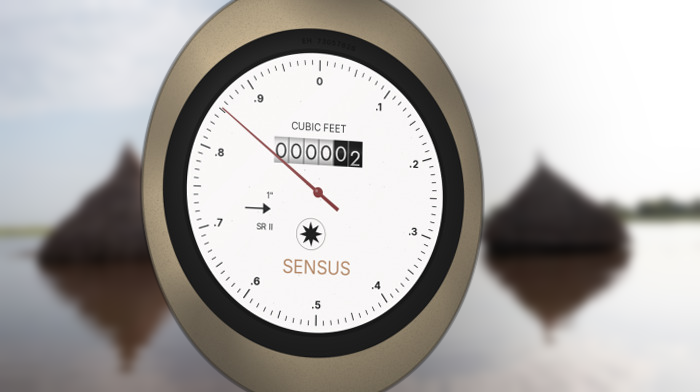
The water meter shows 1.85 (ft³)
